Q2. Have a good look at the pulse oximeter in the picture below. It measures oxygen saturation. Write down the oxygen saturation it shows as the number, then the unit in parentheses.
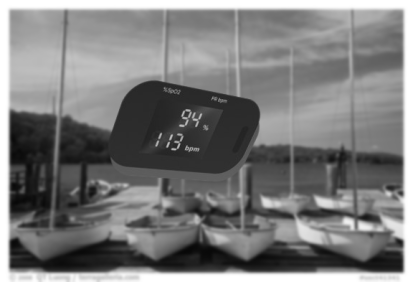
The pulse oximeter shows 94 (%)
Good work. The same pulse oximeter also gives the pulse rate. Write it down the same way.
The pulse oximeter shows 113 (bpm)
